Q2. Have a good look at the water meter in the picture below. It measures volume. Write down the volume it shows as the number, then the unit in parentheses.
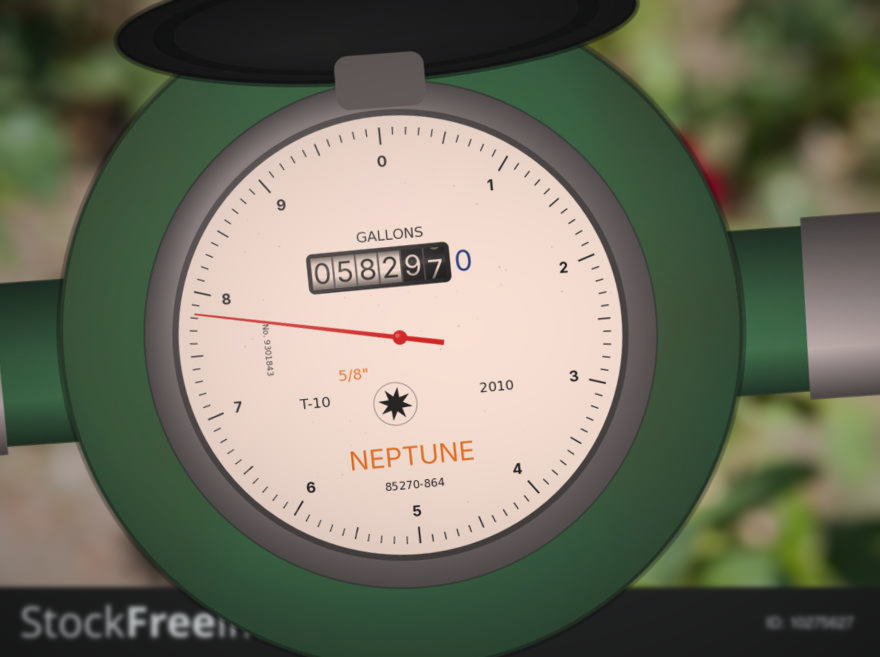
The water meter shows 582967.8 (gal)
